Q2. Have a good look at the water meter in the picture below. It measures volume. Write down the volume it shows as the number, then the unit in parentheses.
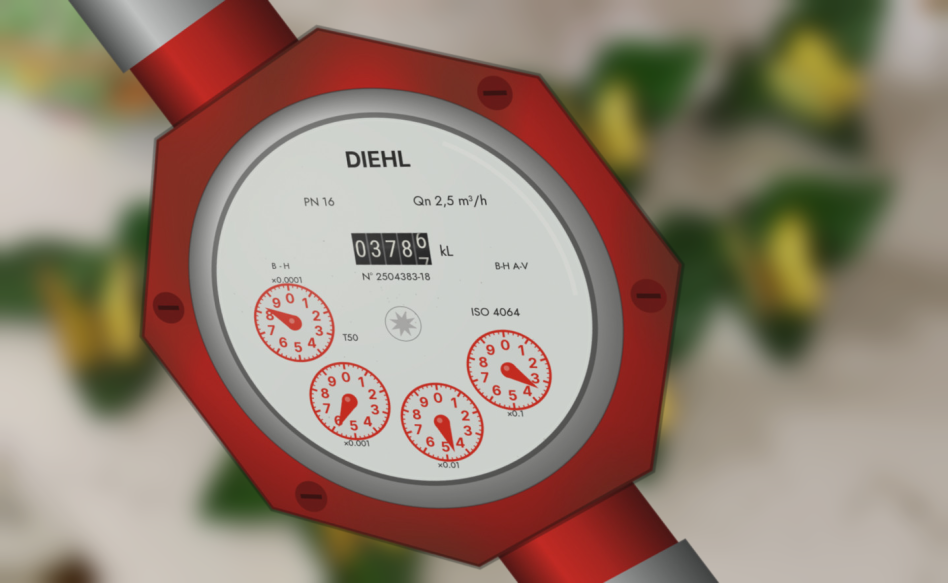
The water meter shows 3786.3458 (kL)
